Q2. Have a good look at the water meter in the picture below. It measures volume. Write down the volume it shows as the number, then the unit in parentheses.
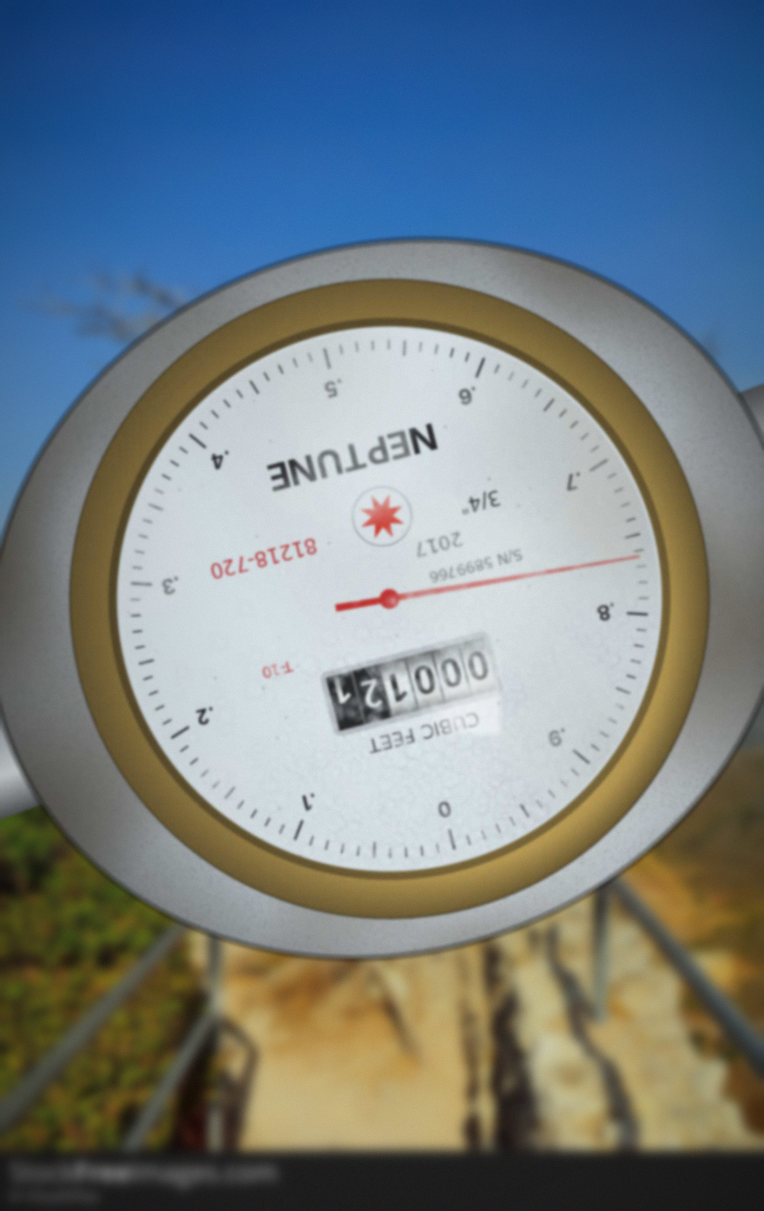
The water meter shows 120.76 (ft³)
